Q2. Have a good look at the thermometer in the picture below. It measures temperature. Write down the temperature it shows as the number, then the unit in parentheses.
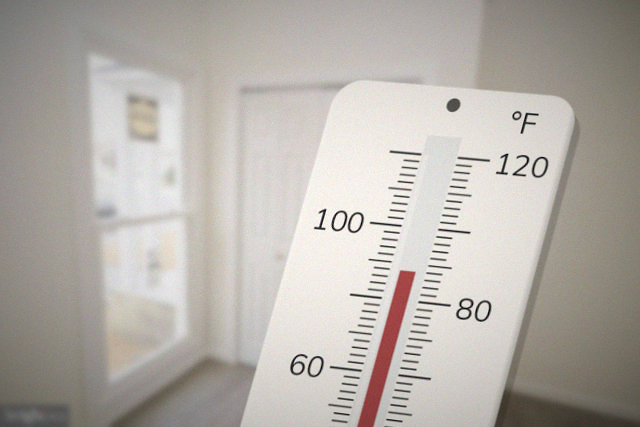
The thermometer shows 88 (°F)
